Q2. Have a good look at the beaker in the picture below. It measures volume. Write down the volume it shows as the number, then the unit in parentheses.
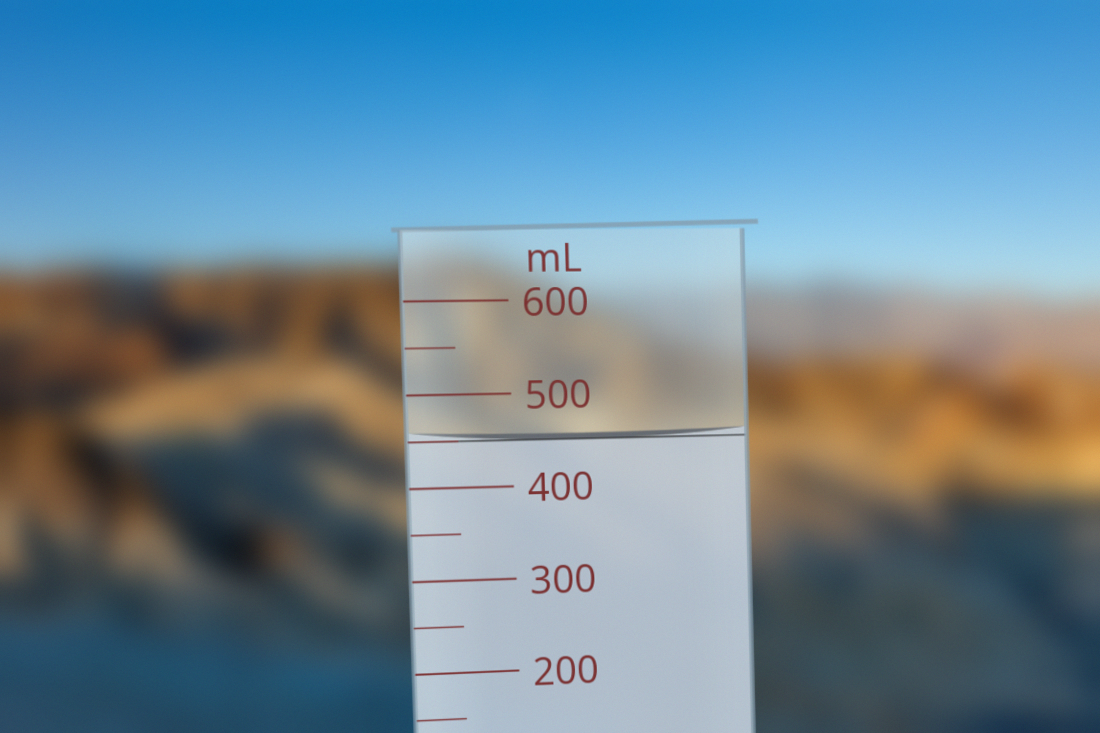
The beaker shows 450 (mL)
